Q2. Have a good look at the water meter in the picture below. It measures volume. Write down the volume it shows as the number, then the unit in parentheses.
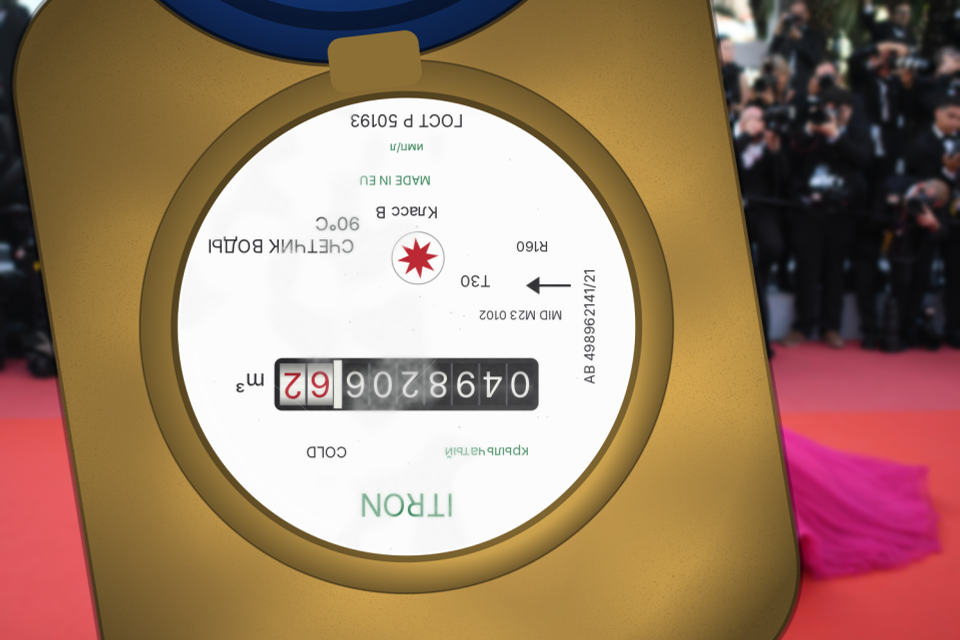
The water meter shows 498206.62 (m³)
